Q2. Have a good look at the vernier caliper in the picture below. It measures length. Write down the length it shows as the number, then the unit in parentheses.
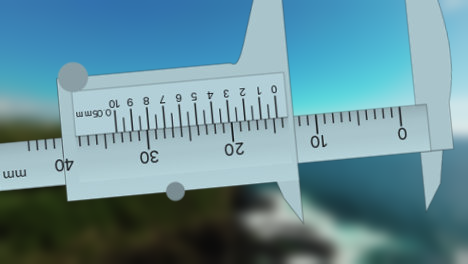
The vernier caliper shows 14.6 (mm)
